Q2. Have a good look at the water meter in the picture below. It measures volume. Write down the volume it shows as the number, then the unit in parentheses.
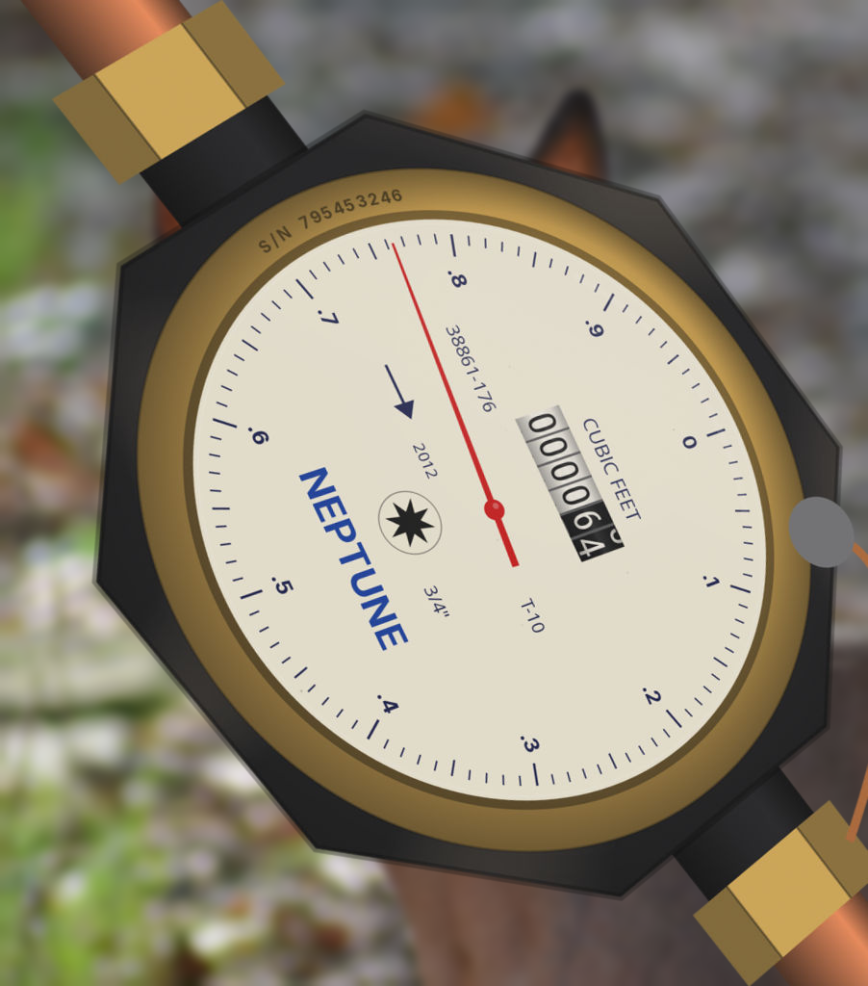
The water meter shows 63.76 (ft³)
